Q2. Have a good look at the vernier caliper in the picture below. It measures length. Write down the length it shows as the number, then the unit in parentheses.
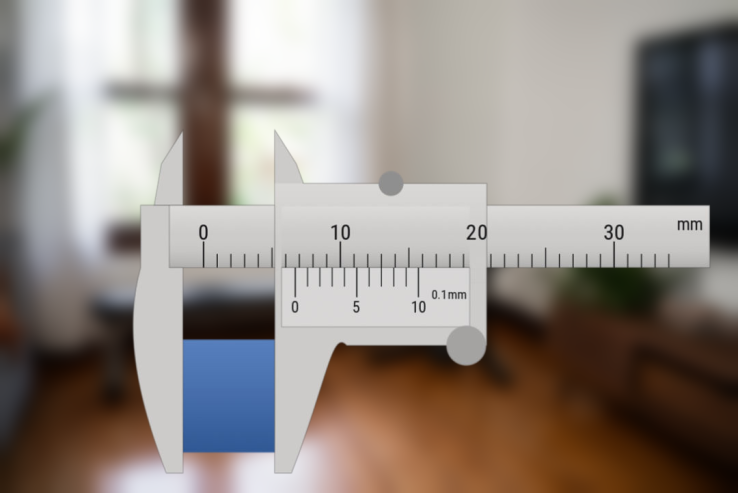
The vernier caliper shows 6.7 (mm)
